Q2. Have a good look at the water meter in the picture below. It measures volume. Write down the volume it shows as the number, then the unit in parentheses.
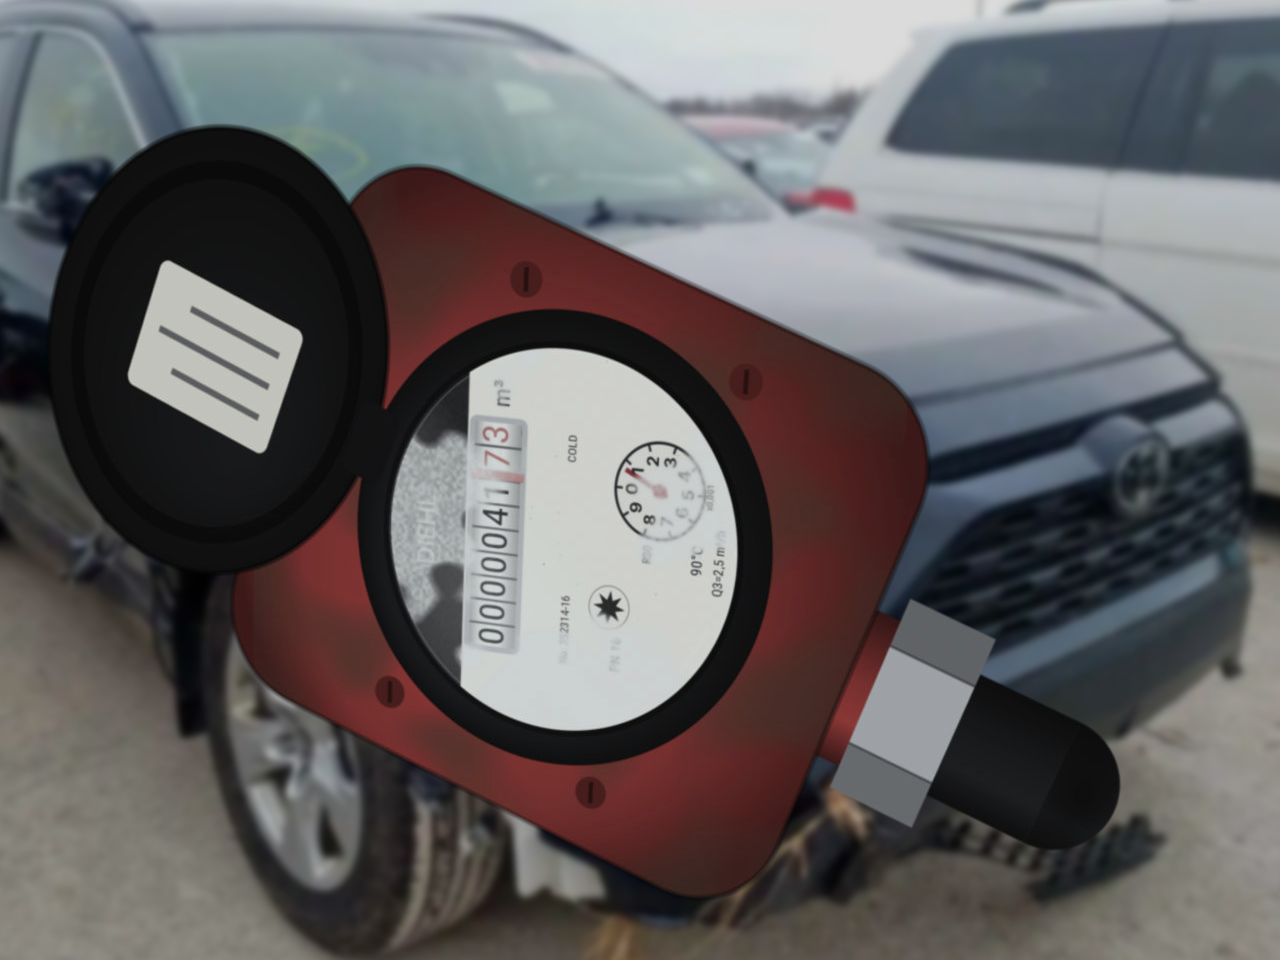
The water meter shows 41.730 (m³)
